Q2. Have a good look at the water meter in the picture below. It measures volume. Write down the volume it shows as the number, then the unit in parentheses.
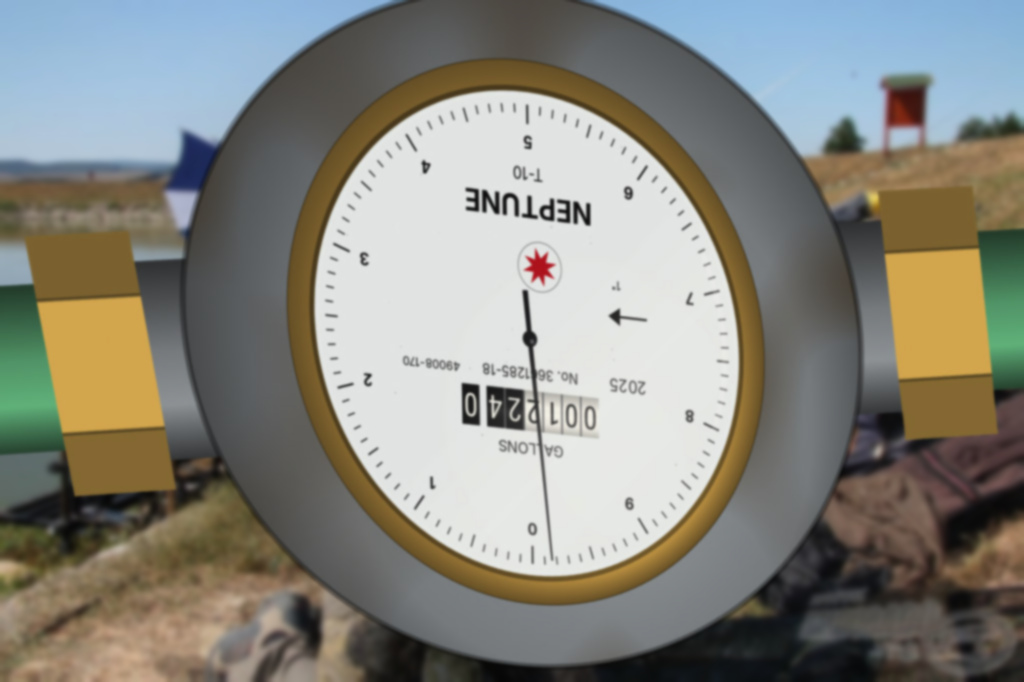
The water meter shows 12239.8 (gal)
